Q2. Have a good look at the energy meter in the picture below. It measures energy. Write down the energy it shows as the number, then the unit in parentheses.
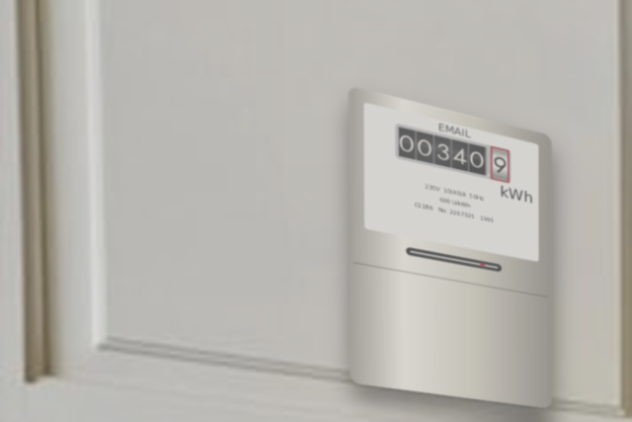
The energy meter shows 340.9 (kWh)
